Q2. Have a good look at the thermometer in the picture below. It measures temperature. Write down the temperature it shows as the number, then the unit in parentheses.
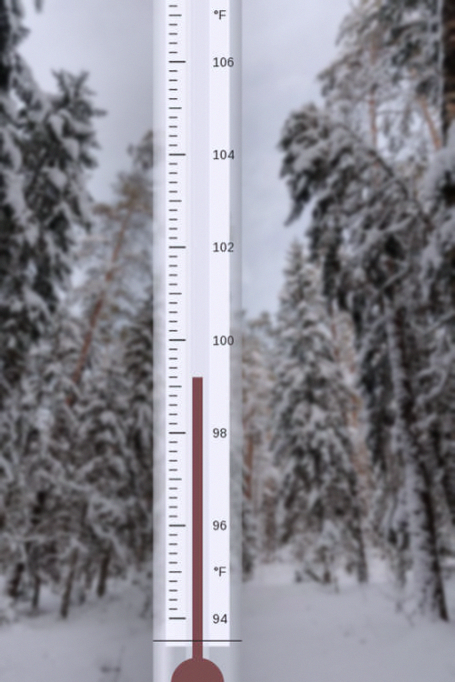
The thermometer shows 99.2 (°F)
